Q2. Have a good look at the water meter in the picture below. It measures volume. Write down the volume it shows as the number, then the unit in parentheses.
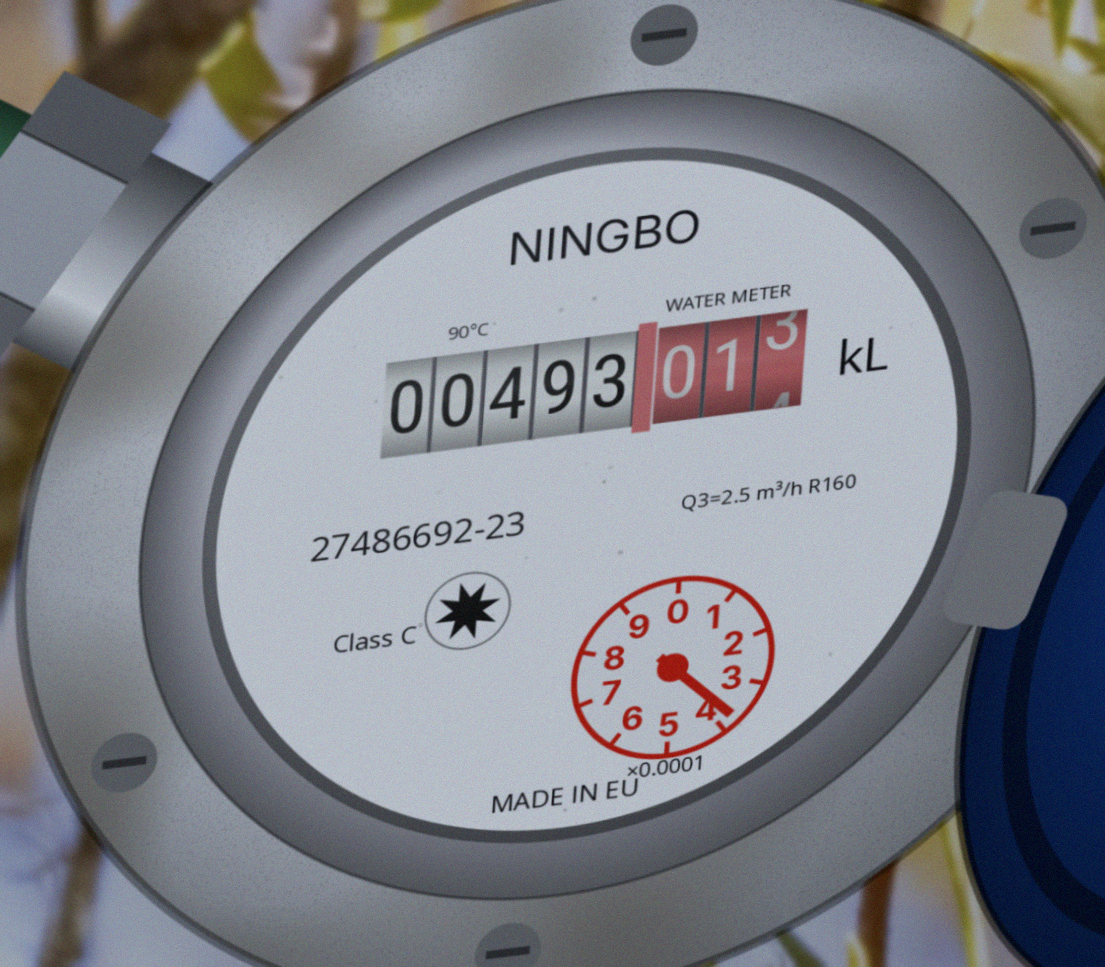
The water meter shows 493.0133 (kL)
